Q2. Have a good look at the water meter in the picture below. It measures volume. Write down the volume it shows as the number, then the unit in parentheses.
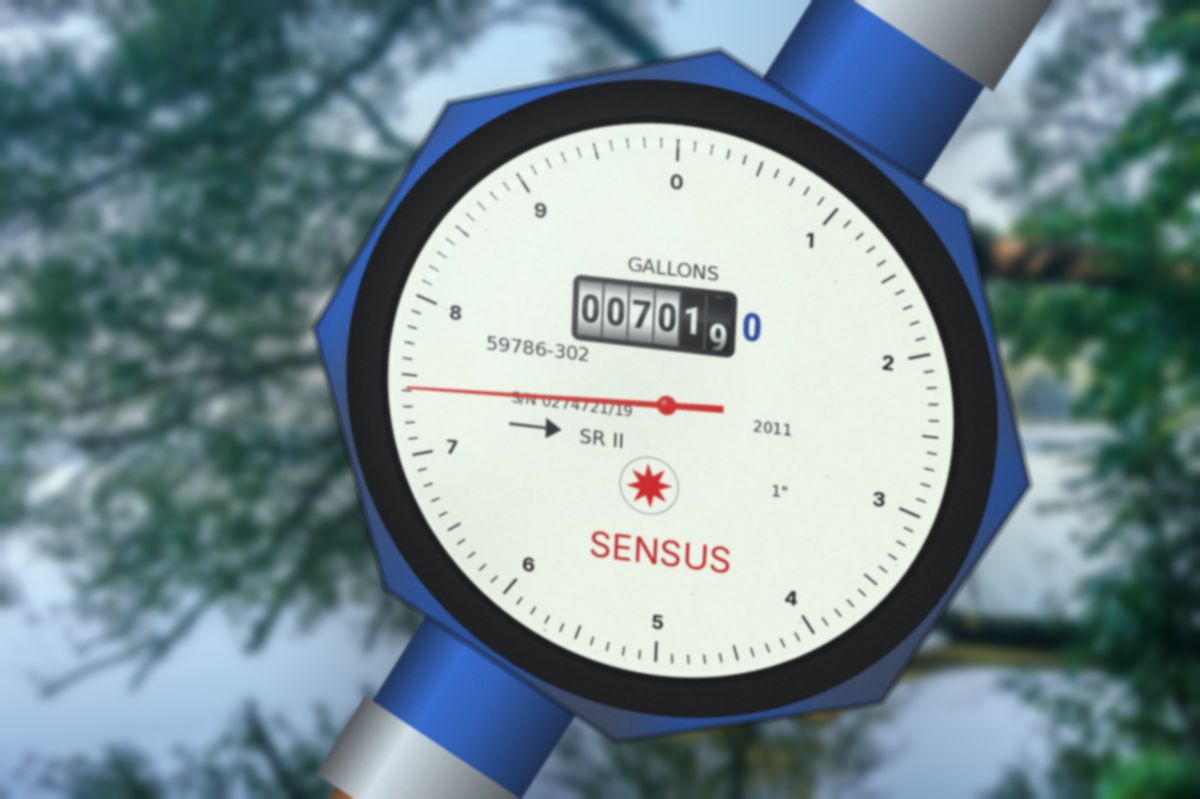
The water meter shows 70187.4 (gal)
